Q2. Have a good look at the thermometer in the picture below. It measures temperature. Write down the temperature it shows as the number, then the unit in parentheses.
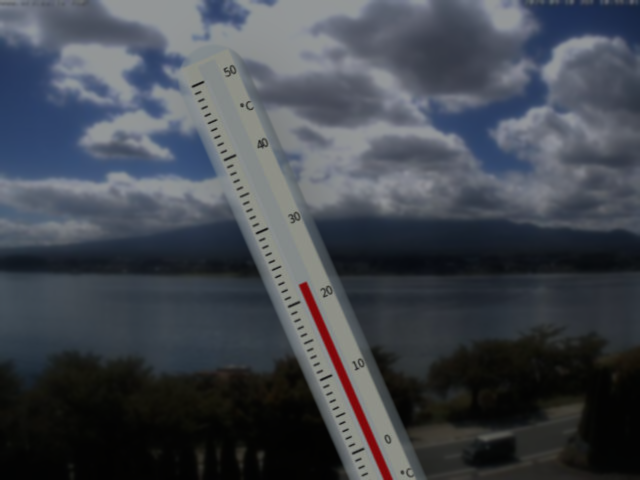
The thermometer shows 22 (°C)
